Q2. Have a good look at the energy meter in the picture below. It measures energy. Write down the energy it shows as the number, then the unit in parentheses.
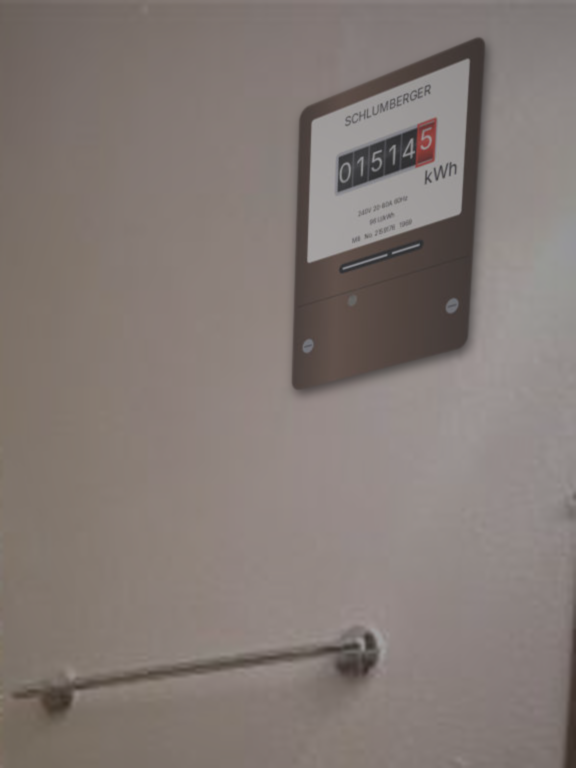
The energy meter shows 1514.5 (kWh)
